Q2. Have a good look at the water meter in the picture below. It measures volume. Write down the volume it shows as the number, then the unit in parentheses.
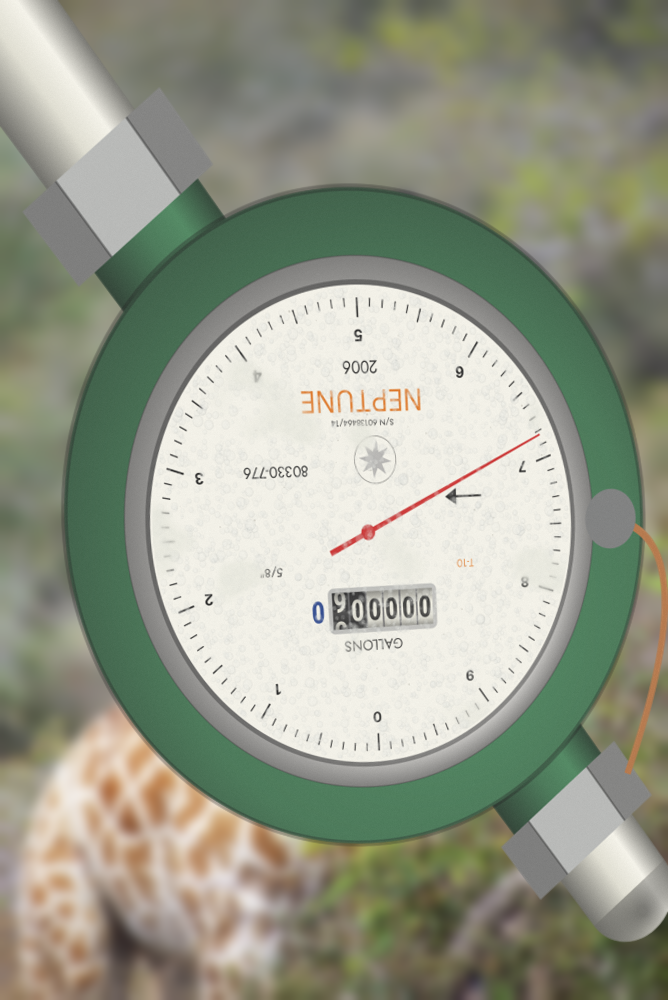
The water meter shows 56.8 (gal)
